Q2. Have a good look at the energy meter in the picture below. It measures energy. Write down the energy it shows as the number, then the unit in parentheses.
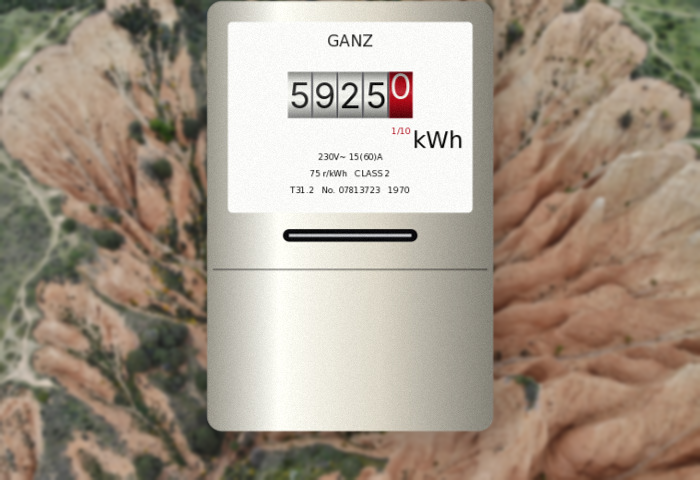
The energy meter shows 5925.0 (kWh)
